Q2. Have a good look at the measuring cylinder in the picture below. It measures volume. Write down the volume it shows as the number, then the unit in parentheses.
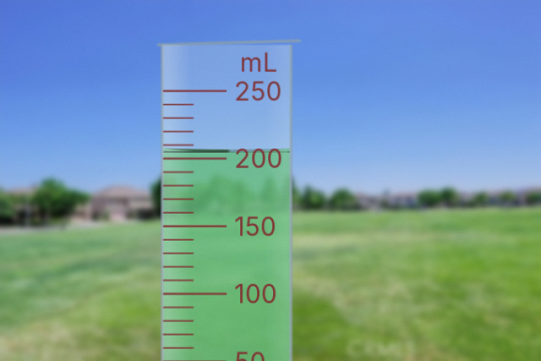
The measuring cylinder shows 205 (mL)
